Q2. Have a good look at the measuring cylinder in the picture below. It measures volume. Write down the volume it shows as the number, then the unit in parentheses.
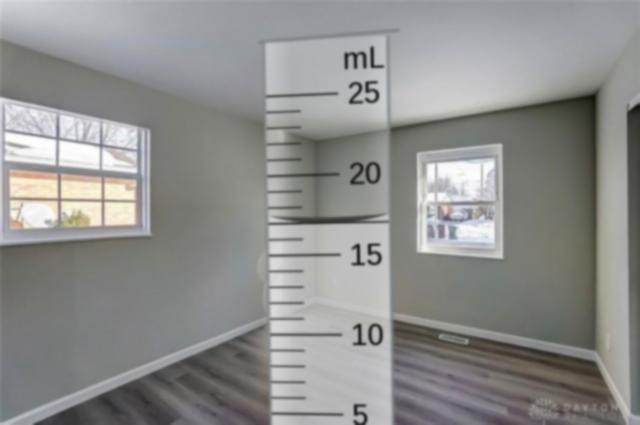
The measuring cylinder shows 17 (mL)
